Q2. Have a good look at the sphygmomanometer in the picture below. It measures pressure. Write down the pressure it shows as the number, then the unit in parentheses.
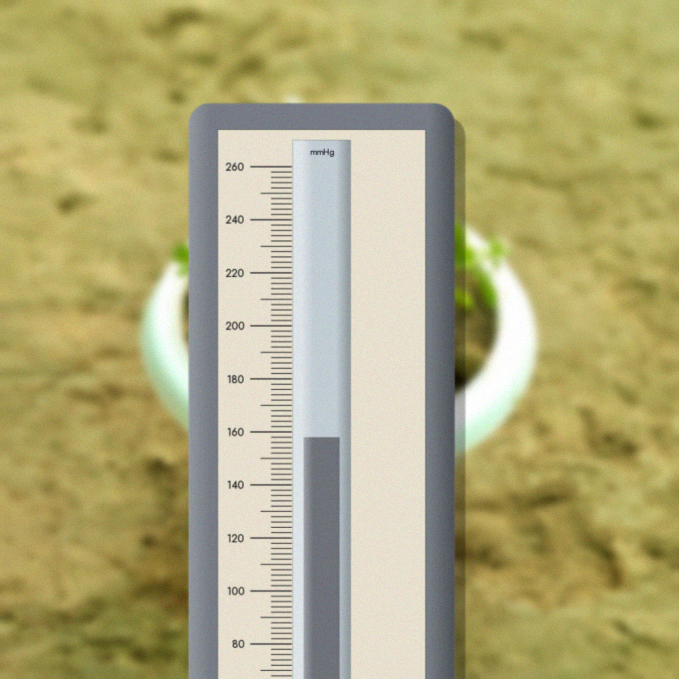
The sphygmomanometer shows 158 (mmHg)
